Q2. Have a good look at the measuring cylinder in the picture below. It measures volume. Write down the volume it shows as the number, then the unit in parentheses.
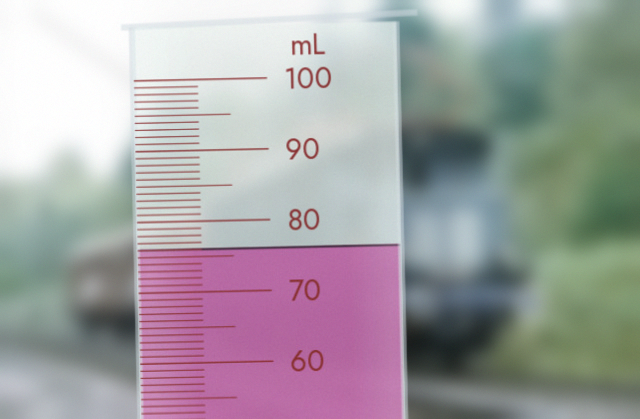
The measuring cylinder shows 76 (mL)
